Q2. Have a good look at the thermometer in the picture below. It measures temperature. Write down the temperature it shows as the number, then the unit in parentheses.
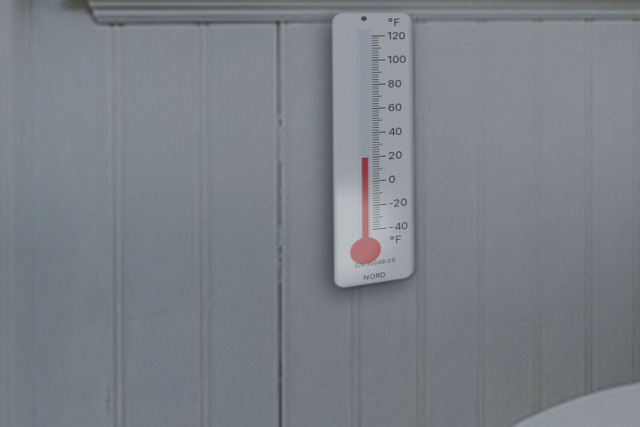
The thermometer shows 20 (°F)
